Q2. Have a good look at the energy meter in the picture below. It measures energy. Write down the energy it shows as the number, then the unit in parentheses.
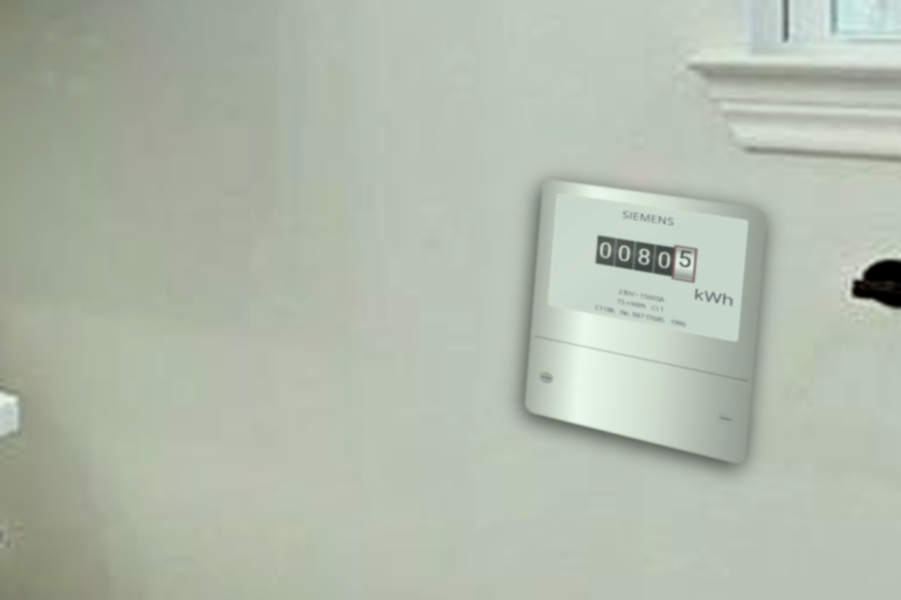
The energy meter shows 80.5 (kWh)
